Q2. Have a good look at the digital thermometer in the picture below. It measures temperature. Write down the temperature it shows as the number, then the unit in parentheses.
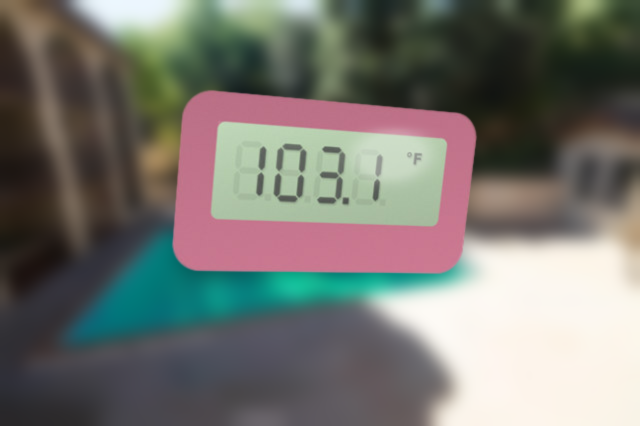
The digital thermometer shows 103.1 (°F)
